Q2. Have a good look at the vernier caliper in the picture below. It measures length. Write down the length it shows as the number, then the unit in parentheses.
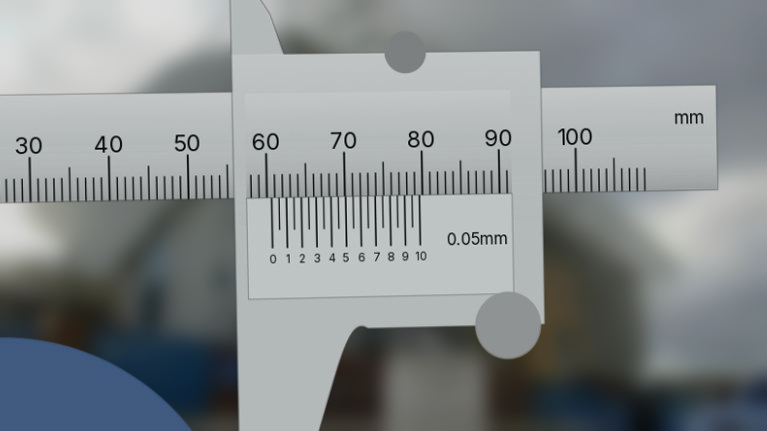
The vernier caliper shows 60.6 (mm)
